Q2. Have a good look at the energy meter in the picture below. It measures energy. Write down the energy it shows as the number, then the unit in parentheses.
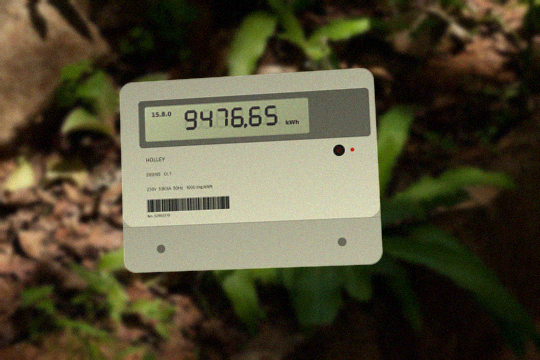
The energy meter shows 9476.65 (kWh)
